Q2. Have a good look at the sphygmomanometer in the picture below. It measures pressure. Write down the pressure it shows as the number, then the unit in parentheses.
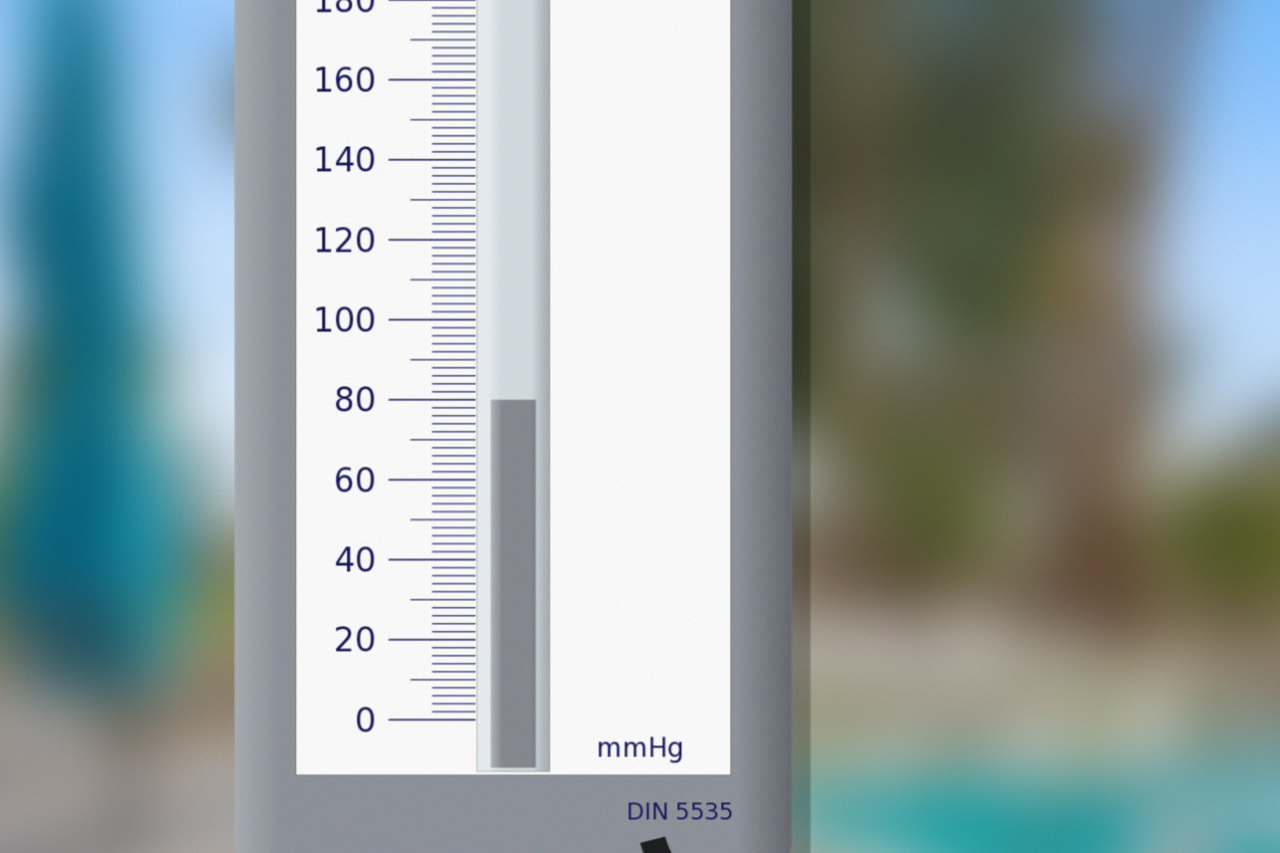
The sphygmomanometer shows 80 (mmHg)
